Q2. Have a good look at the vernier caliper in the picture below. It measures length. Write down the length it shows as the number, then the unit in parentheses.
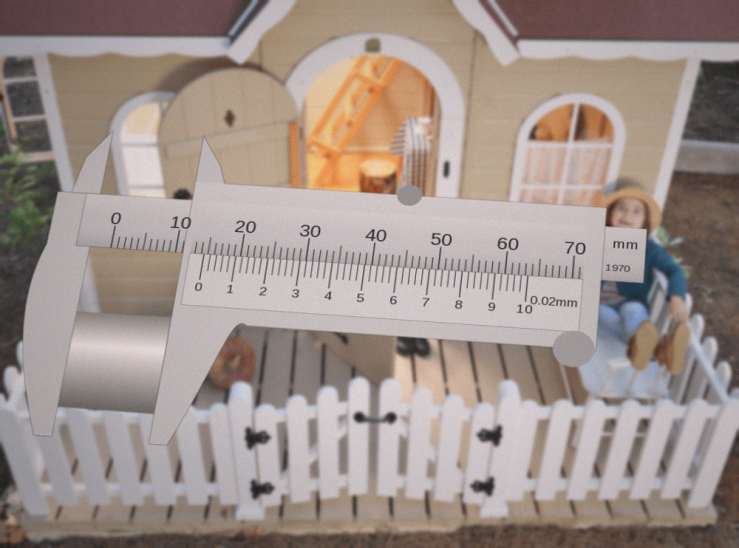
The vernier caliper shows 14.4 (mm)
